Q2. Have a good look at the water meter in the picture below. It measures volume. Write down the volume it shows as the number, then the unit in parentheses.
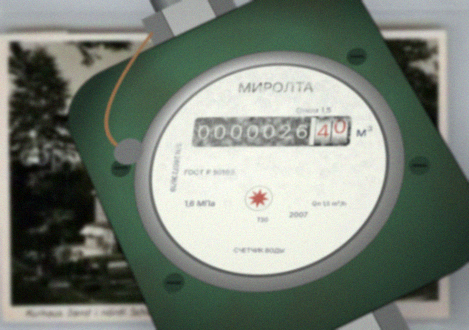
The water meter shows 26.40 (m³)
